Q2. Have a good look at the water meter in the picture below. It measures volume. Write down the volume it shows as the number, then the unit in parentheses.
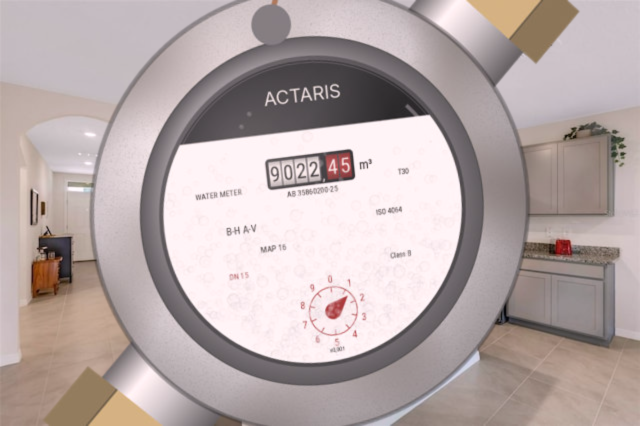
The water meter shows 9022.451 (m³)
